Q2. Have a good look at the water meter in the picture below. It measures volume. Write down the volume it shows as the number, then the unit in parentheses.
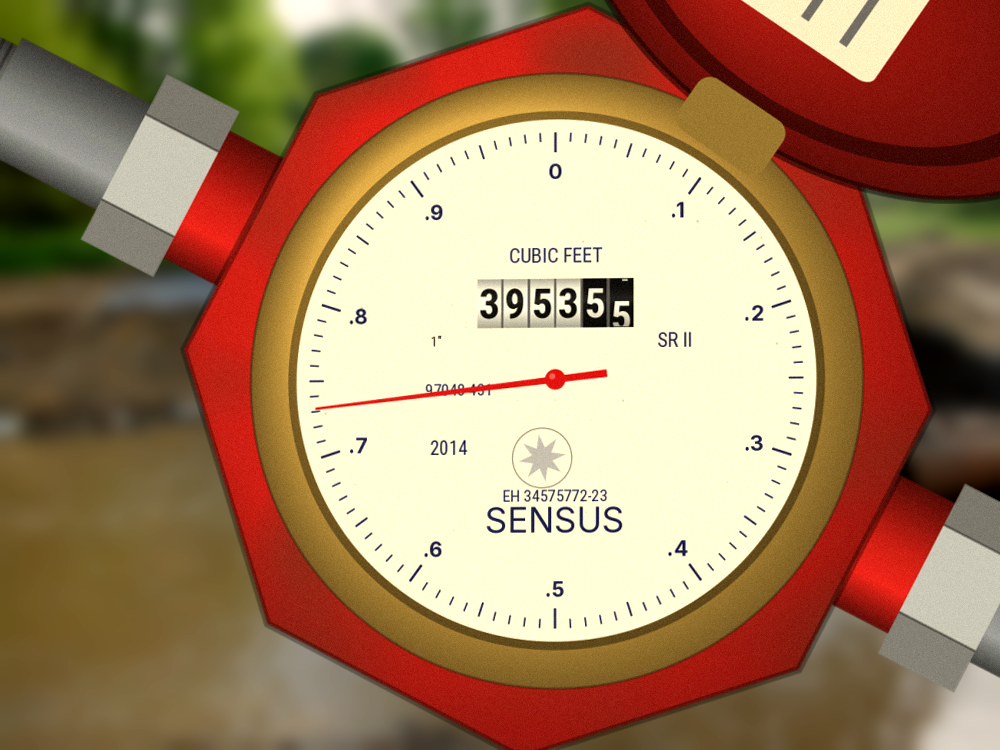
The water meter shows 395354.73 (ft³)
